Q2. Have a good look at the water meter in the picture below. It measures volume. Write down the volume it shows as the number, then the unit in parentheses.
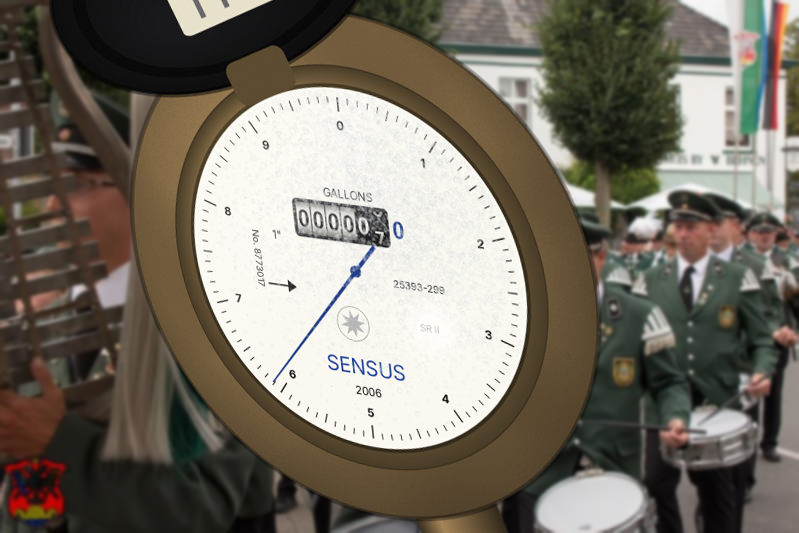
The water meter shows 66.1 (gal)
